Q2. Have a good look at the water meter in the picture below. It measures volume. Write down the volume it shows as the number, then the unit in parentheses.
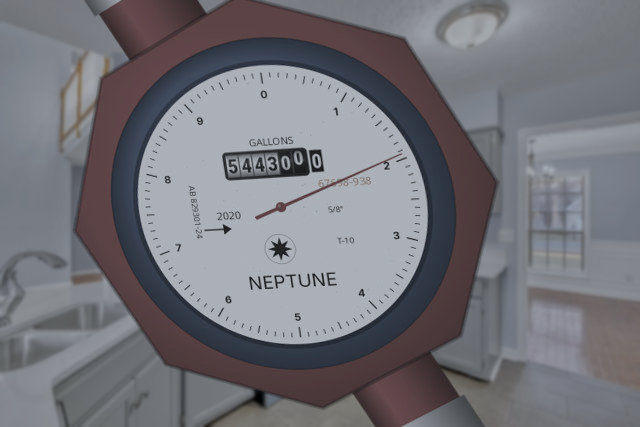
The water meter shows 5443001.9 (gal)
